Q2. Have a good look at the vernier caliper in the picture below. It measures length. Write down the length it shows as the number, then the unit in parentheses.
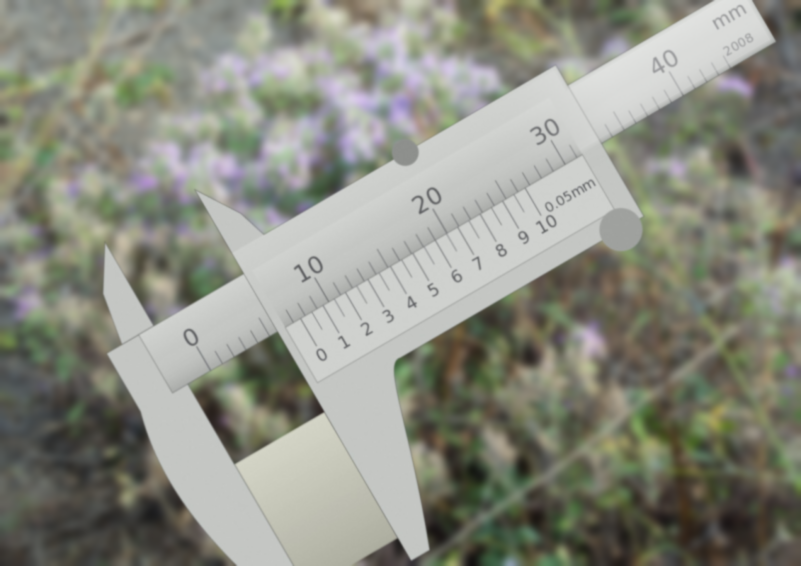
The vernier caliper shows 7.6 (mm)
